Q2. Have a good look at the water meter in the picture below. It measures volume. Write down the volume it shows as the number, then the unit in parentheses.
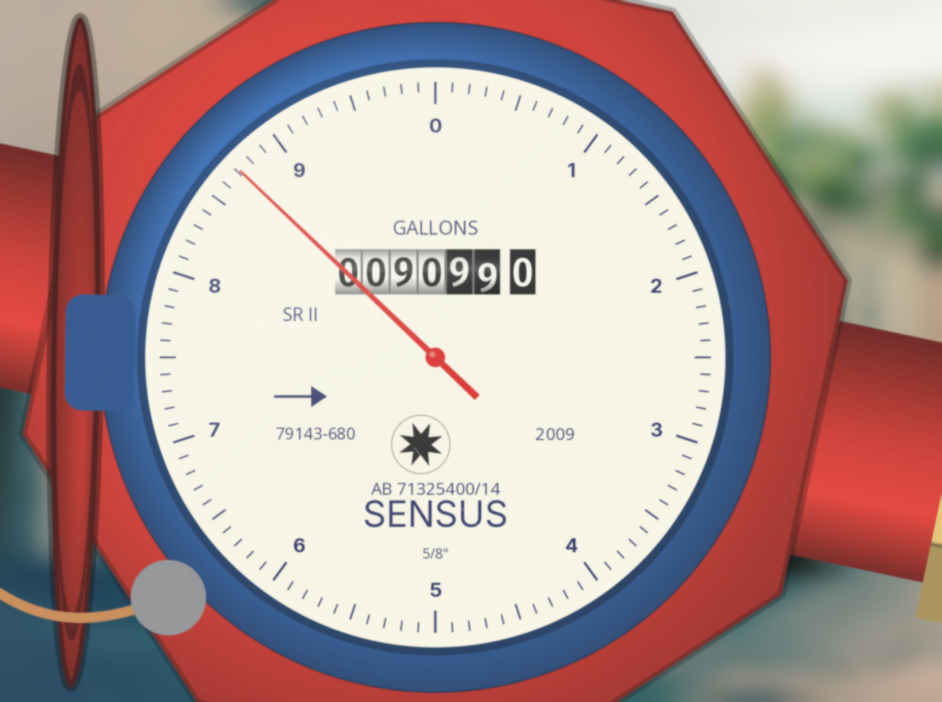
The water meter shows 90988.7 (gal)
